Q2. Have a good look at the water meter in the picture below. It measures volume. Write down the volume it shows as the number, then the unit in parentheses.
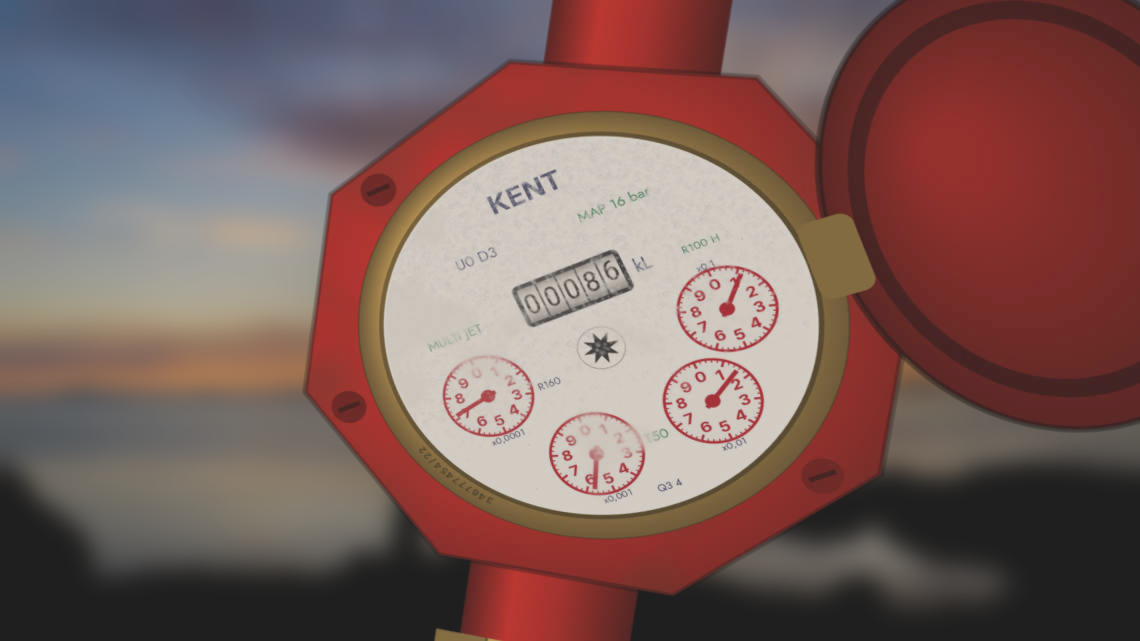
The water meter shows 86.1157 (kL)
